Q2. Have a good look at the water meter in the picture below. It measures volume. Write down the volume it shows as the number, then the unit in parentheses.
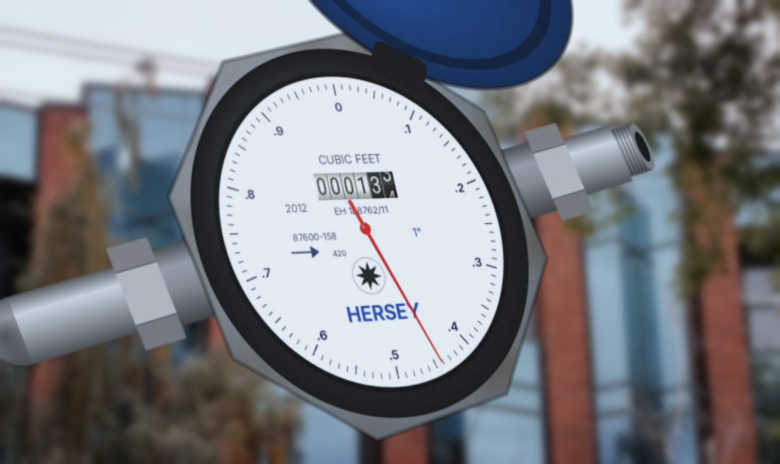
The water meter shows 133.44 (ft³)
